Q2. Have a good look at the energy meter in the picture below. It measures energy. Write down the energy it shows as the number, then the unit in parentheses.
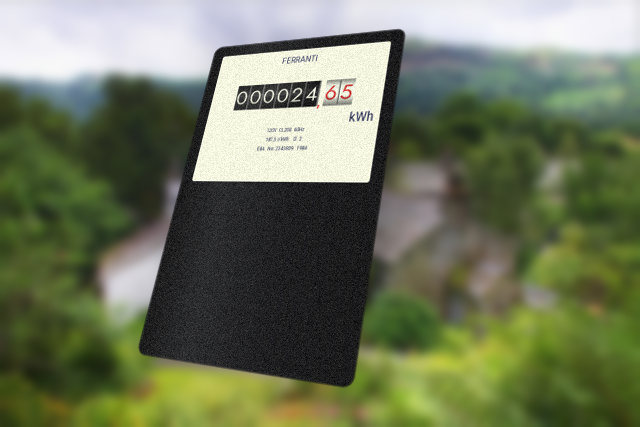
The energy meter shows 24.65 (kWh)
